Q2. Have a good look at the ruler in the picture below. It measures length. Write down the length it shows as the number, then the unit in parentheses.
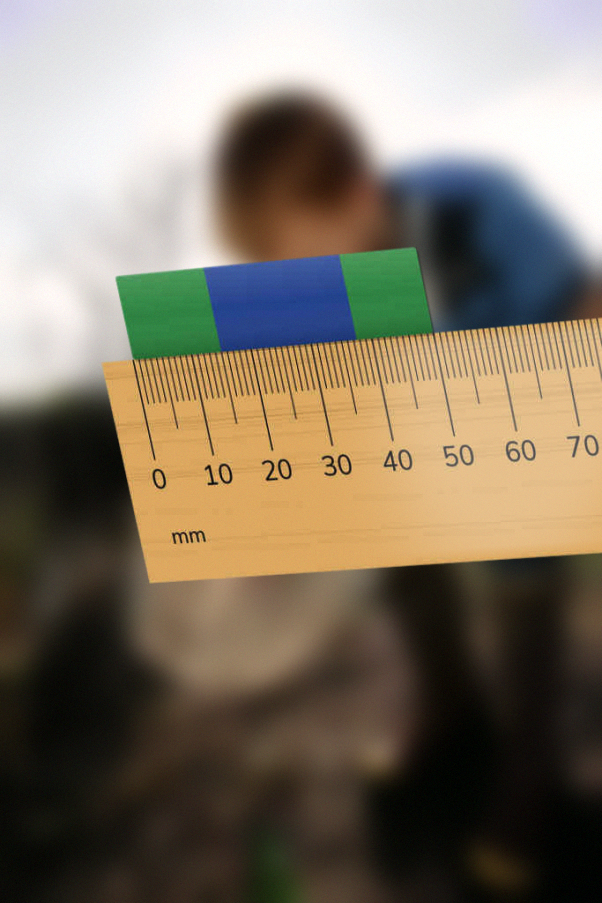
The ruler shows 50 (mm)
